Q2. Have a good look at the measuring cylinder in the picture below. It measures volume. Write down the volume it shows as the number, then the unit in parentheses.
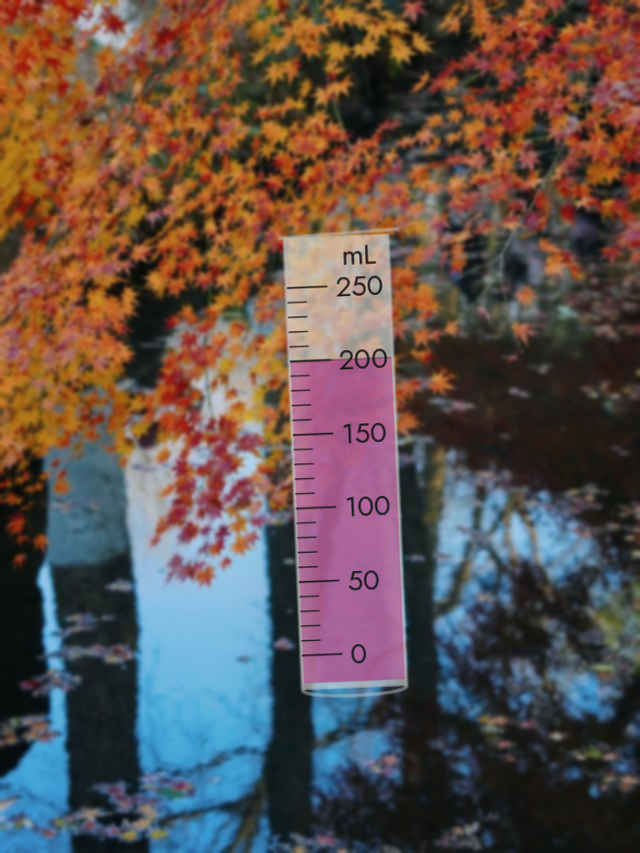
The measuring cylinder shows 200 (mL)
